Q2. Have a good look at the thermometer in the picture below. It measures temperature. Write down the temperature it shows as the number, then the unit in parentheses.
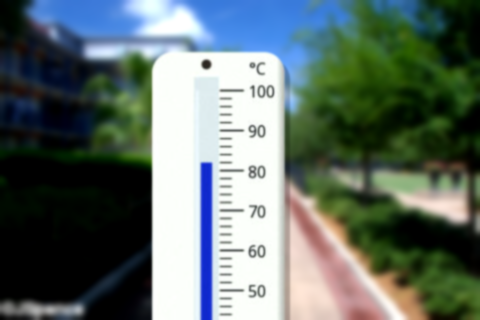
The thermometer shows 82 (°C)
